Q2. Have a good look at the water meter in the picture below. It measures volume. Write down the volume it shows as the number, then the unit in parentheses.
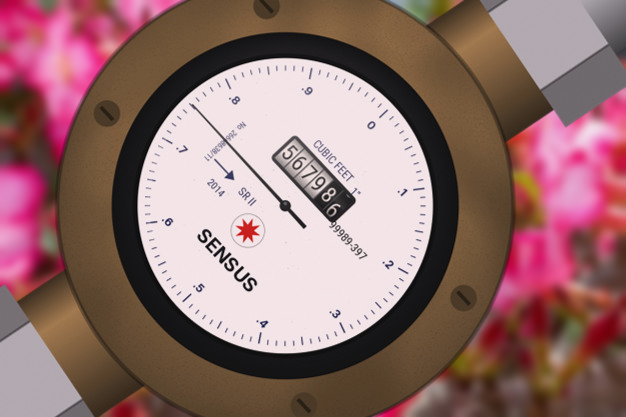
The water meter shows 567985.75 (ft³)
